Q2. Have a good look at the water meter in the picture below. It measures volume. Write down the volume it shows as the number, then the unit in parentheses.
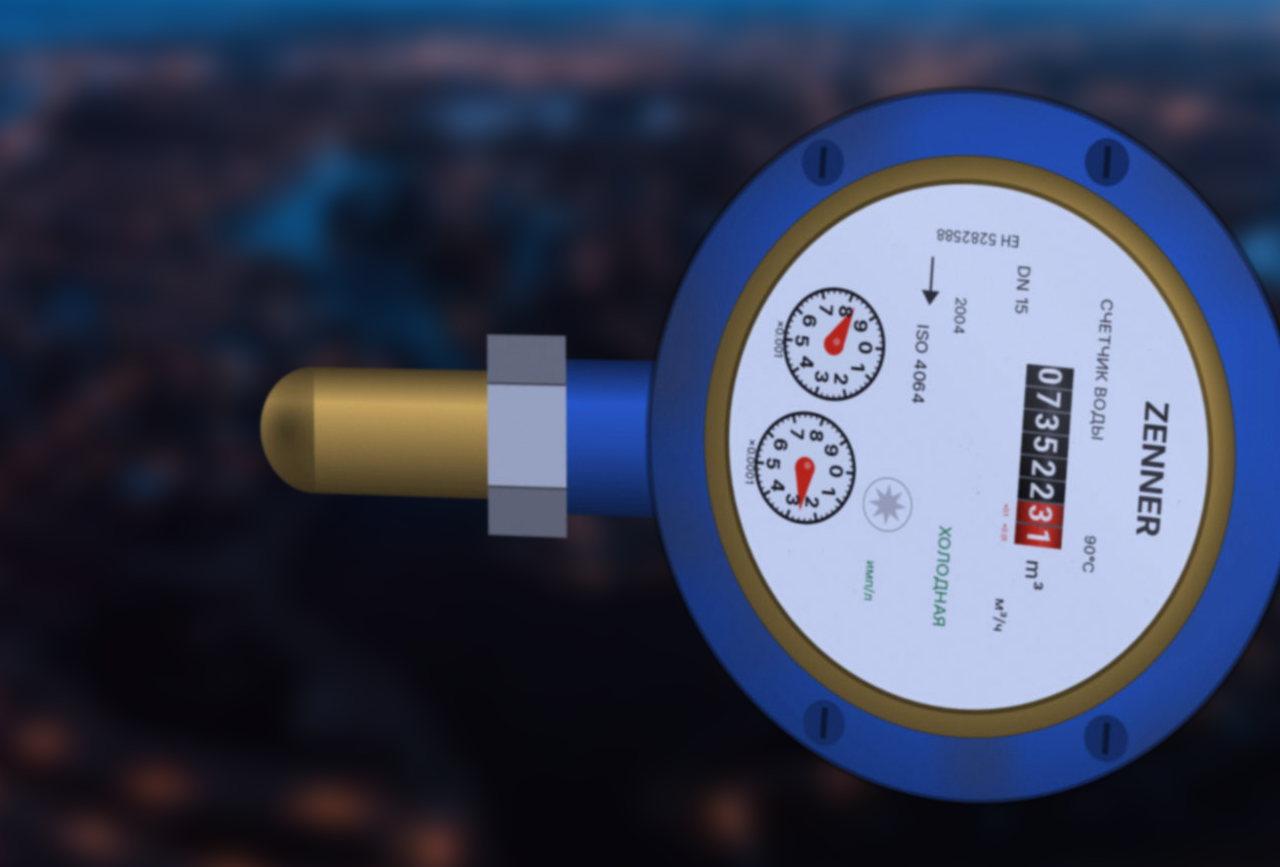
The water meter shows 73522.3182 (m³)
